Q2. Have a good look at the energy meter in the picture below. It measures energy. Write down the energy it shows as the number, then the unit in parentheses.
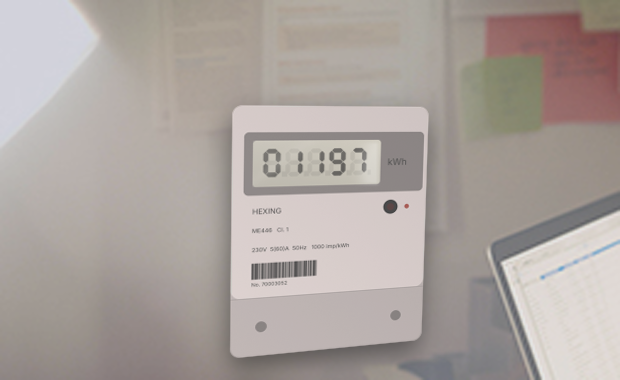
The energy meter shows 1197 (kWh)
